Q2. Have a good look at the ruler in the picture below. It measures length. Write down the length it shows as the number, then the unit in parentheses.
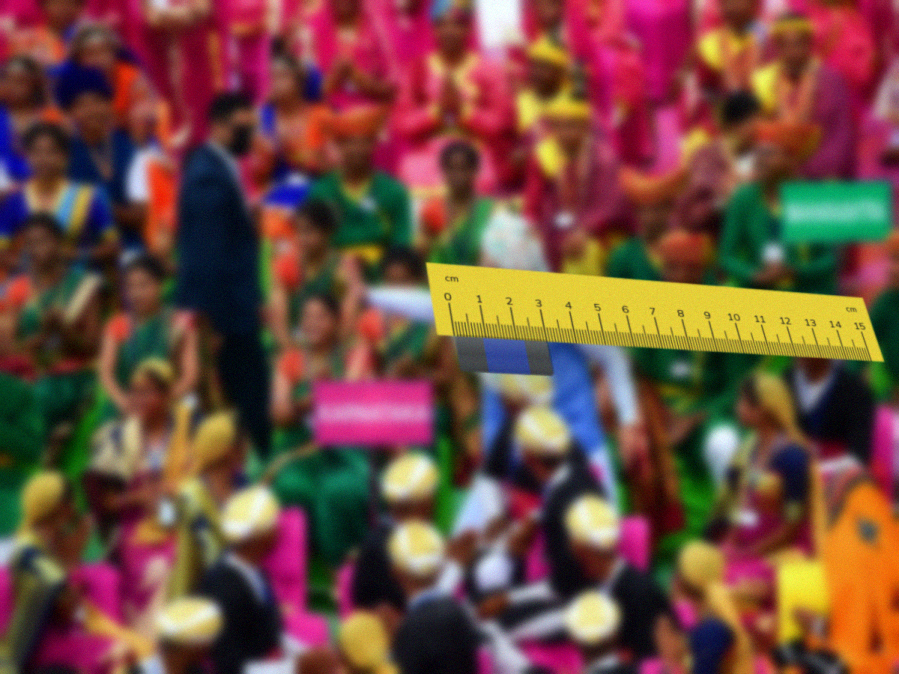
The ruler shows 3 (cm)
